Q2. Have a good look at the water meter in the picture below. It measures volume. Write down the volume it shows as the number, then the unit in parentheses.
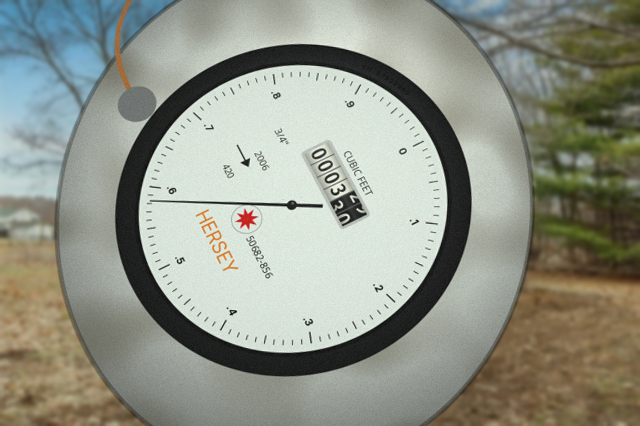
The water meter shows 329.58 (ft³)
